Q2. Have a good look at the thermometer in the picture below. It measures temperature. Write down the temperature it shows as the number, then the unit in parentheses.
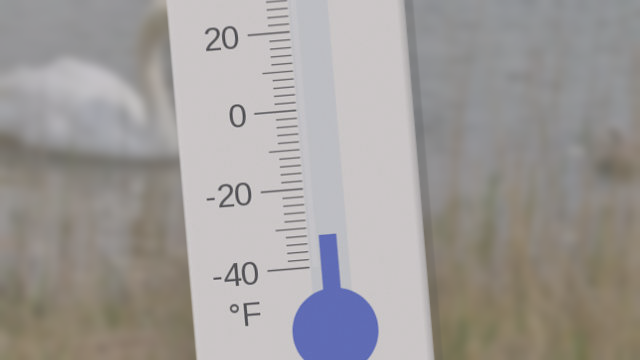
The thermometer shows -32 (°F)
